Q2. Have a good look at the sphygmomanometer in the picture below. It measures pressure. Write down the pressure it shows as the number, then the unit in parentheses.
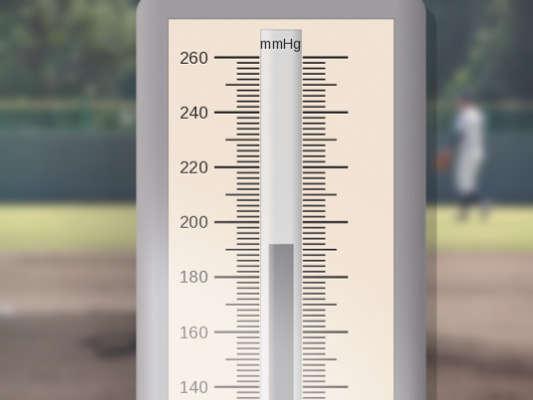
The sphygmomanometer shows 192 (mmHg)
